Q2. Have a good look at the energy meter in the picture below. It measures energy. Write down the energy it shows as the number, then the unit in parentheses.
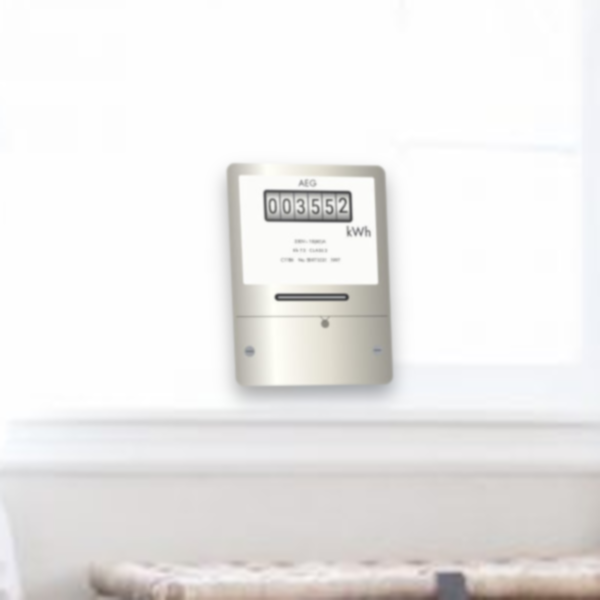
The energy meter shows 3552 (kWh)
